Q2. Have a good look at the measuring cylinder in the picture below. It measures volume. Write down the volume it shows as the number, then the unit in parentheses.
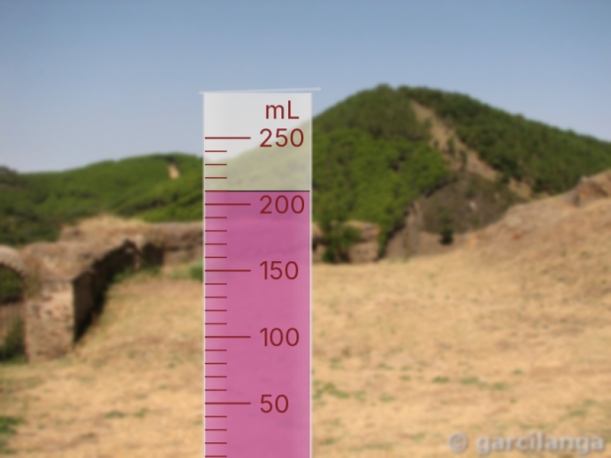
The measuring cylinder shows 210 (mL)
